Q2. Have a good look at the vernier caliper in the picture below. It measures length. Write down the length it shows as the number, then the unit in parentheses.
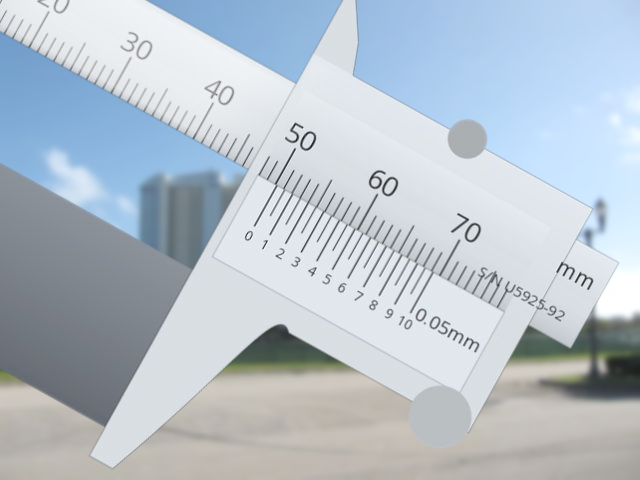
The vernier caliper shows 50.2 (mm)
